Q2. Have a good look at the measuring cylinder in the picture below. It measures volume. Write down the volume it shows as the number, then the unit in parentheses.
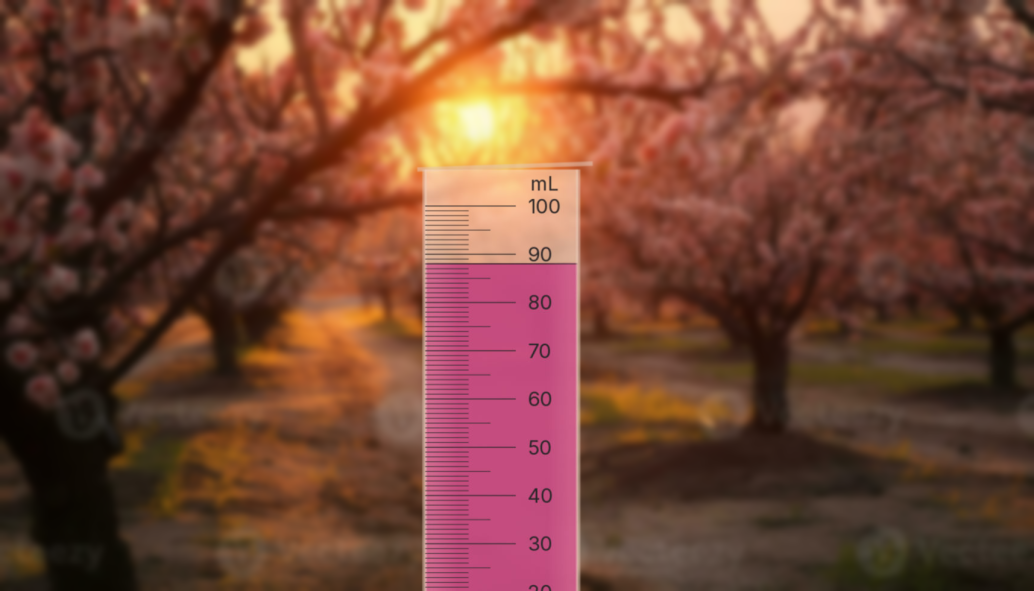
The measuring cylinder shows 88 (mL)
